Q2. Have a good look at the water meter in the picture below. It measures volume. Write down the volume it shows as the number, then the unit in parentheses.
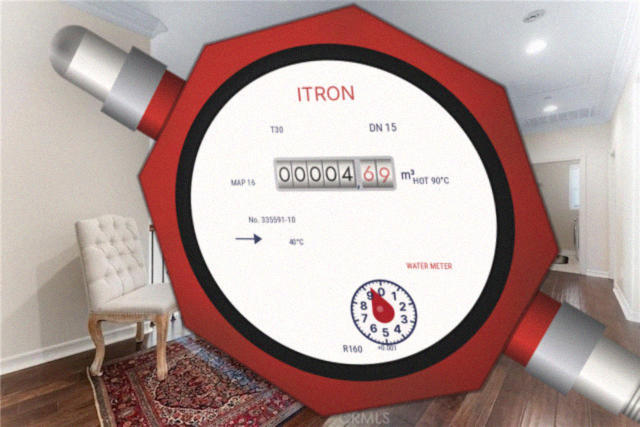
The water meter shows 4.689 (m³)
